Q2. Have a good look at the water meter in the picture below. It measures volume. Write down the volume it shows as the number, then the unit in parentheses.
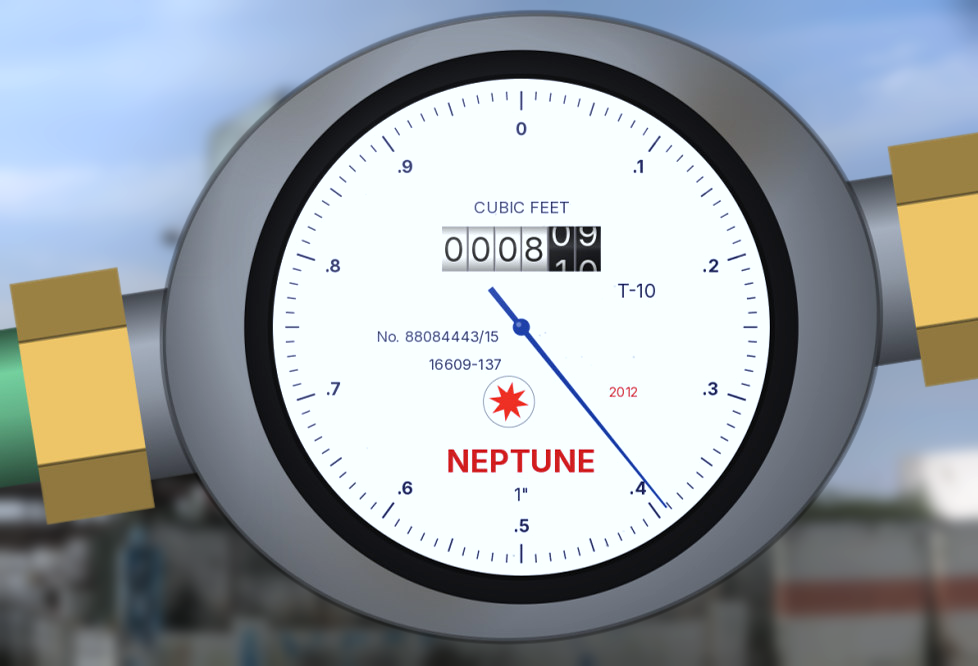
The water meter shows 809.39 (ft³)
